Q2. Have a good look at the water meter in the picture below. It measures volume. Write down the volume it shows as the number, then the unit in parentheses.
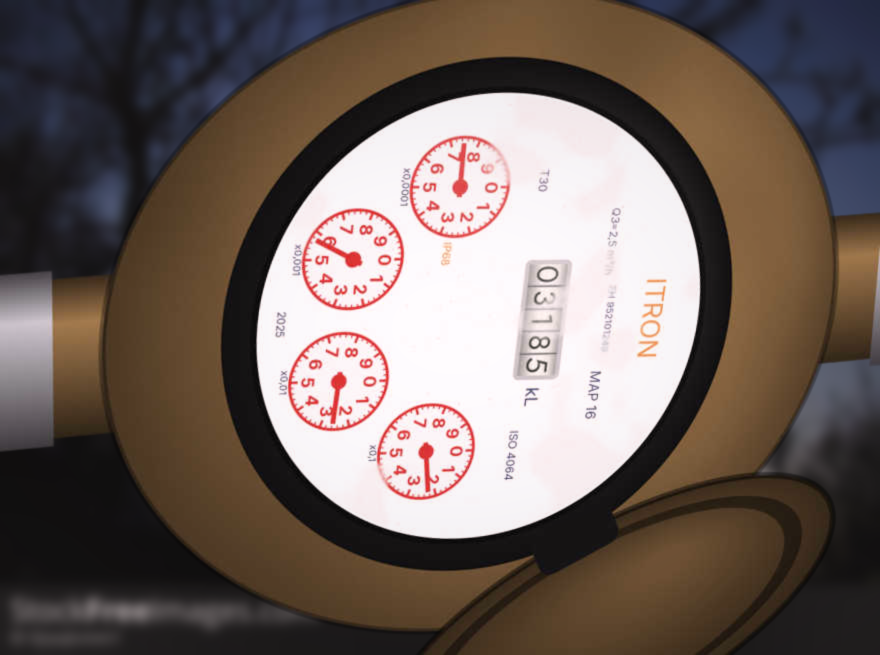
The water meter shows 3185.2257 (kL)
